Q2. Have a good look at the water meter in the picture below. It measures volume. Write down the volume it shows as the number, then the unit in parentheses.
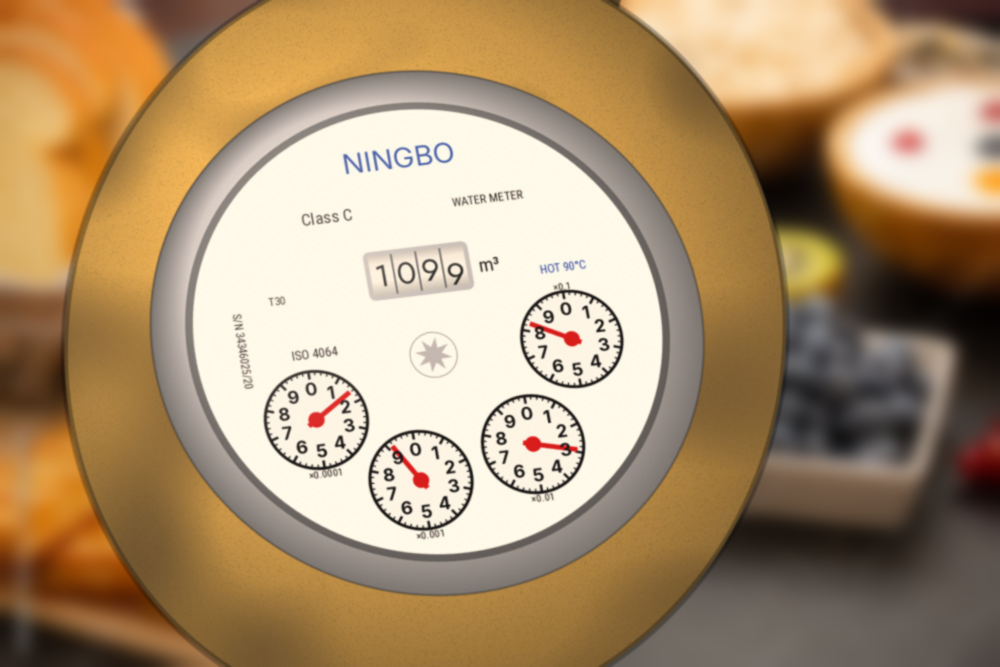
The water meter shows 1098.8291 (m³)
